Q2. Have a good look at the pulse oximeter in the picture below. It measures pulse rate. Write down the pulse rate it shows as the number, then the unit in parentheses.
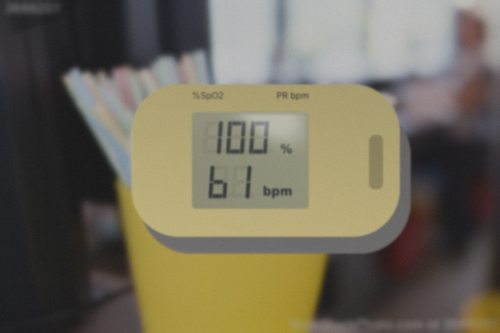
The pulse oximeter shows 61 (bpm)
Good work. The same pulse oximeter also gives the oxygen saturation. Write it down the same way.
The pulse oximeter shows 100 (%)
